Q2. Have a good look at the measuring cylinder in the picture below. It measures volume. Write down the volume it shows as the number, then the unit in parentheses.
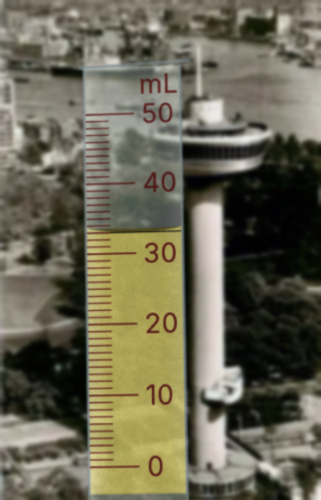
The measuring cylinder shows 33 (mL)
